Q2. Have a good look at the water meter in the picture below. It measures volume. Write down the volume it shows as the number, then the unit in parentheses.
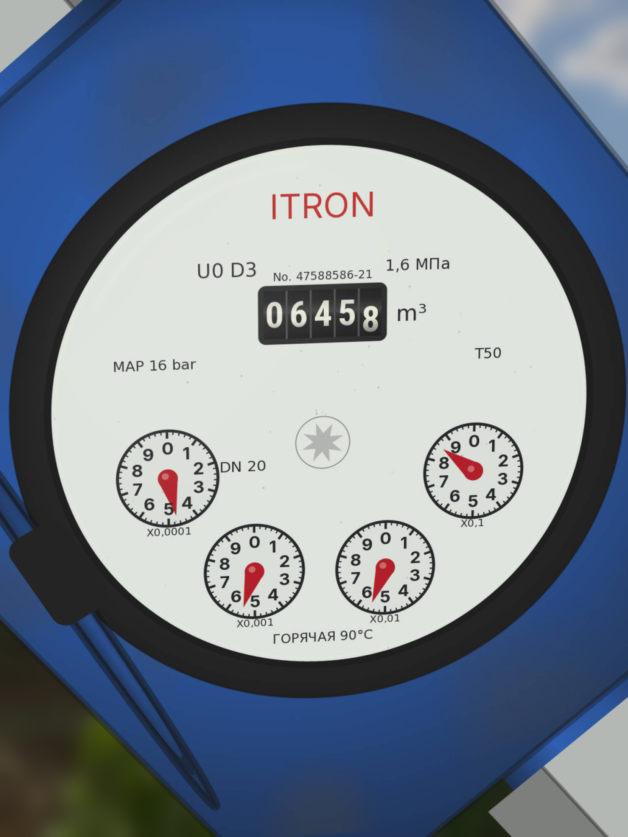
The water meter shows 6457.8554 (m³)
